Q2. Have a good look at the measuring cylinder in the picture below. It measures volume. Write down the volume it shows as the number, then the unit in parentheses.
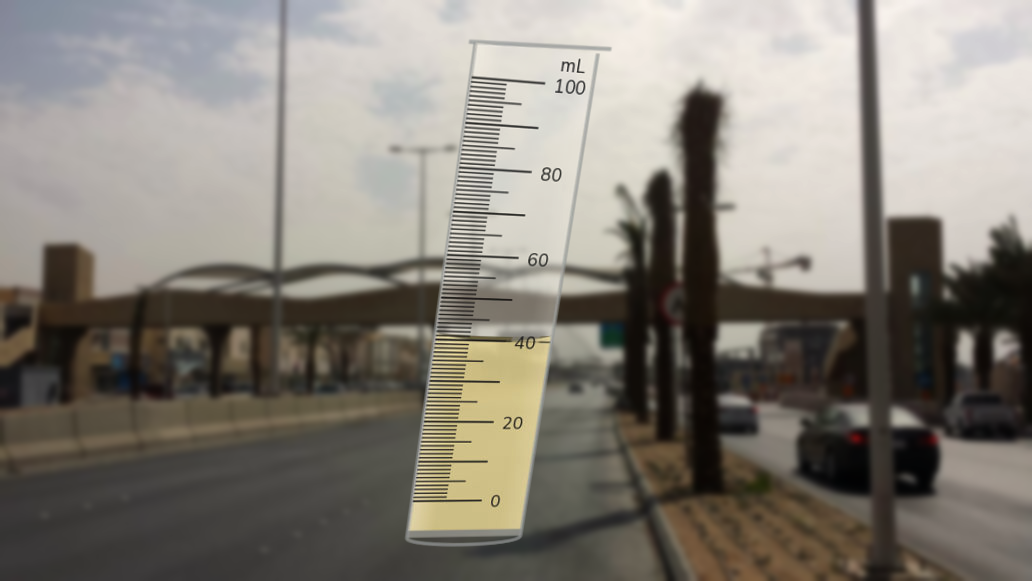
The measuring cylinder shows 40 (mL)
